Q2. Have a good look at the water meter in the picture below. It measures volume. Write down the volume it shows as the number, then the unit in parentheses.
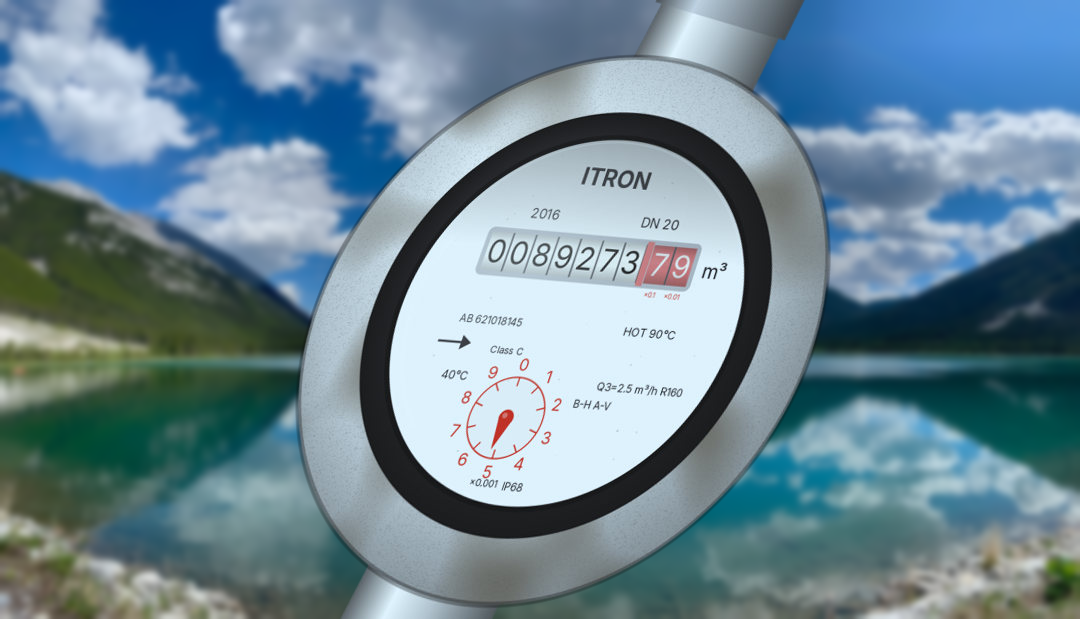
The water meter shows 89273.795 (m³)
